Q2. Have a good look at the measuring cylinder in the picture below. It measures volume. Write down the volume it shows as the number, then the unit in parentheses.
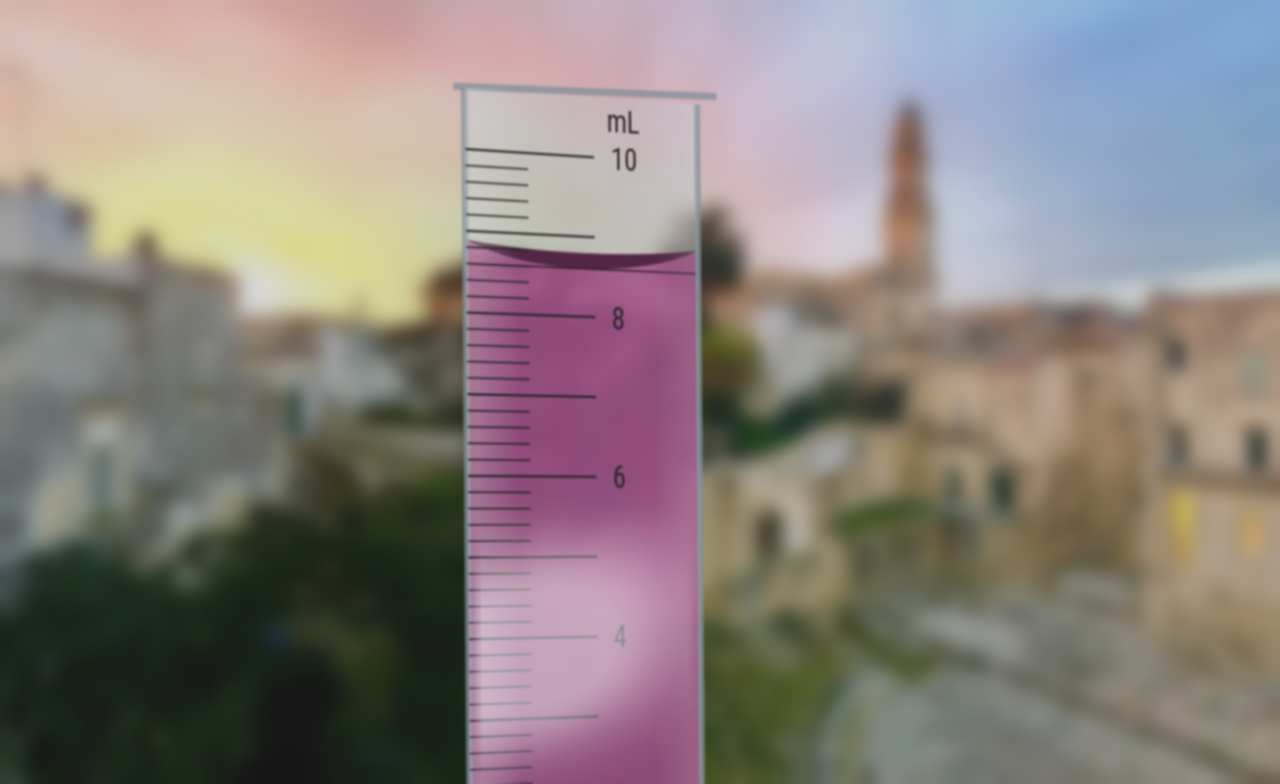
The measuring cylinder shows 8.6 (mL)
